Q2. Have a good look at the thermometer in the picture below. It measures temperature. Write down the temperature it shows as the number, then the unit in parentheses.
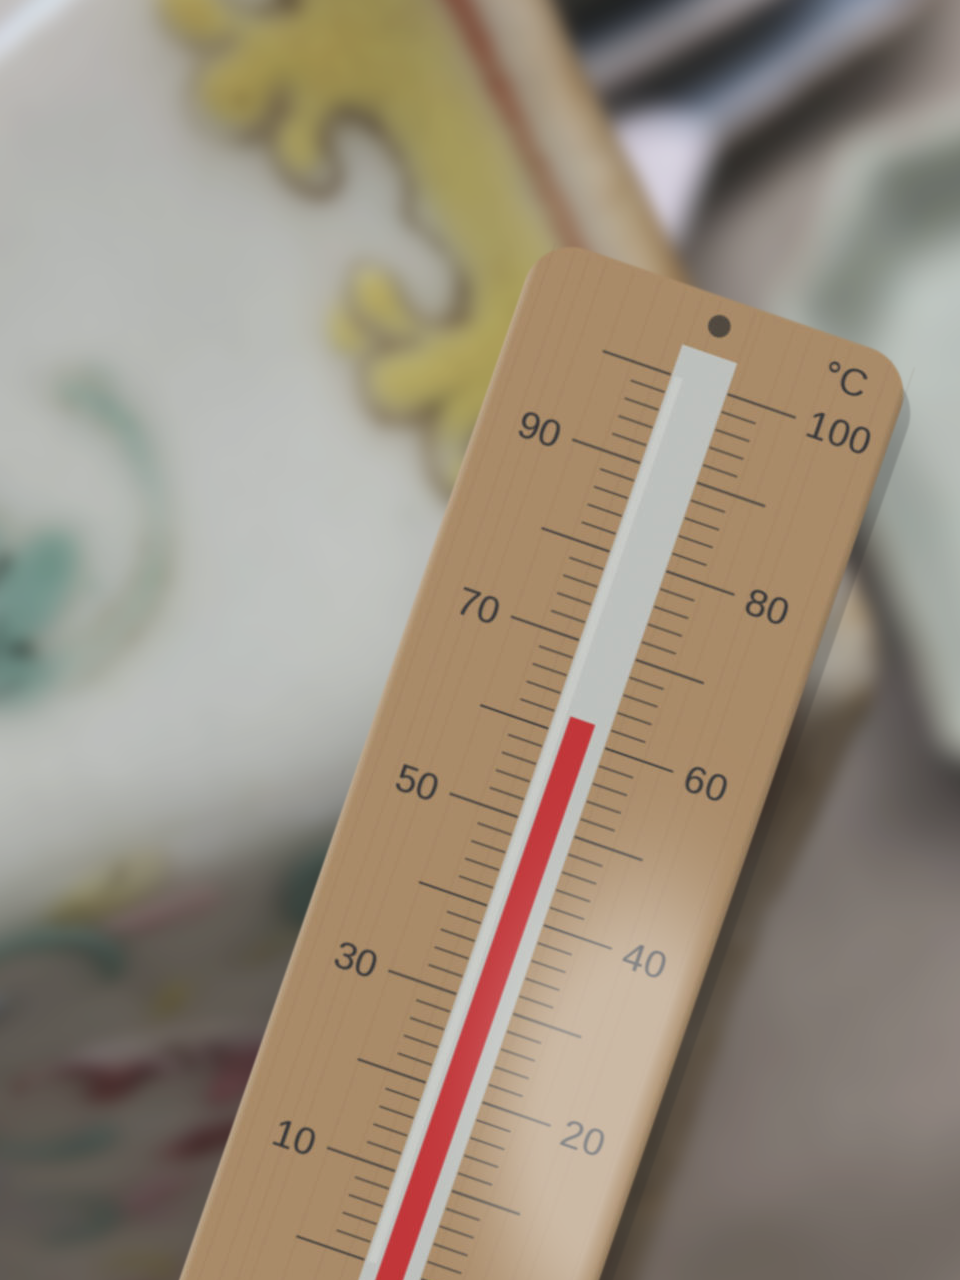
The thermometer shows 62 (°C)
